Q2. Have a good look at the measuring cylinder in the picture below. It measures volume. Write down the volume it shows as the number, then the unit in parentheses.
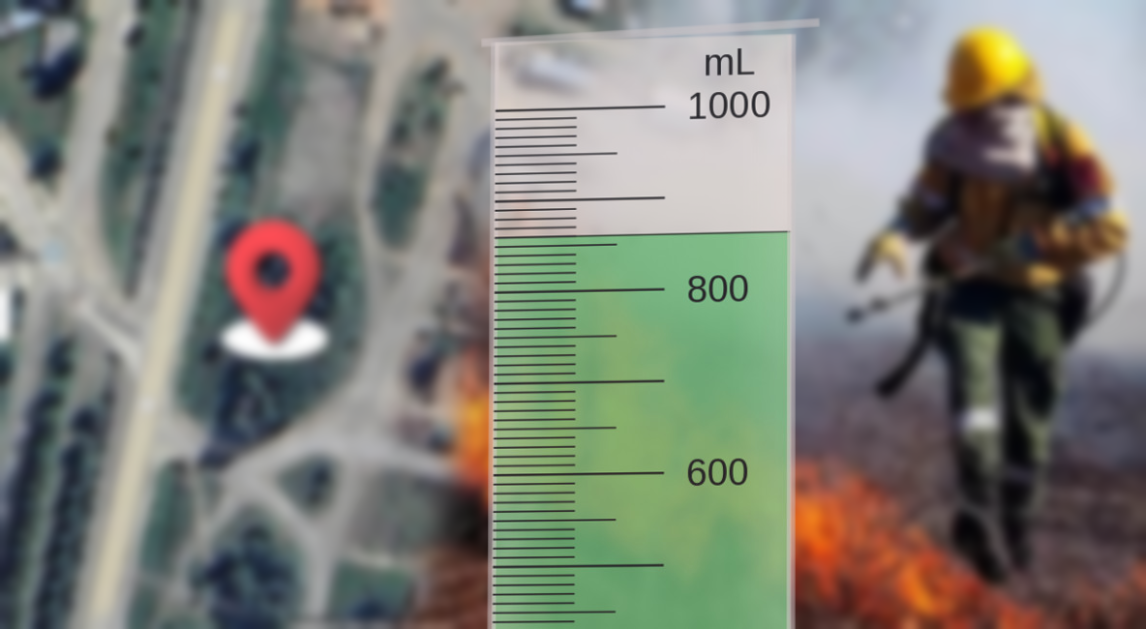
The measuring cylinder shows 860 (mL)
